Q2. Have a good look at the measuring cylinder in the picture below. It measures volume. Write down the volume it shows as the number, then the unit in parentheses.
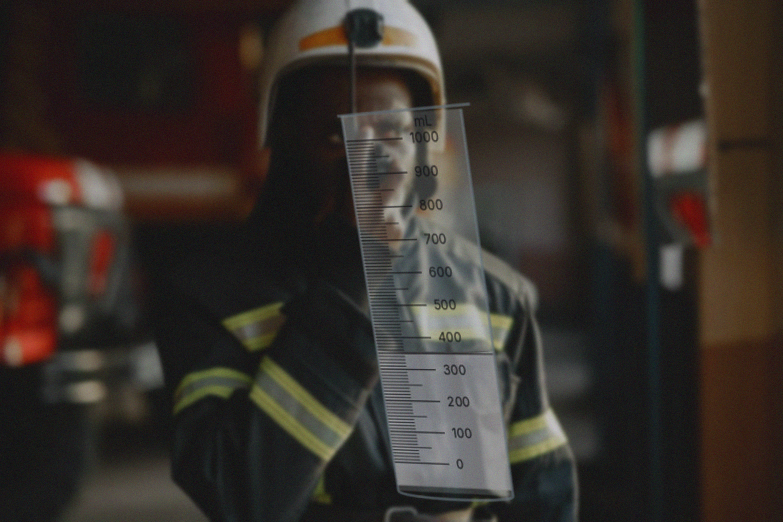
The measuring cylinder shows 350 (mL)
